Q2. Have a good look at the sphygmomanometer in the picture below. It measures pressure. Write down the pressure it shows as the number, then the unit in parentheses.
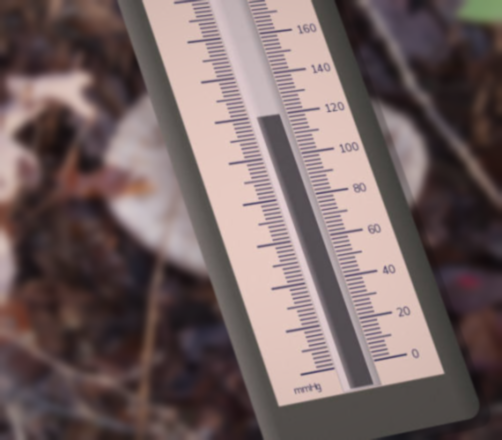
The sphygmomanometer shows 120 (mmHg)
